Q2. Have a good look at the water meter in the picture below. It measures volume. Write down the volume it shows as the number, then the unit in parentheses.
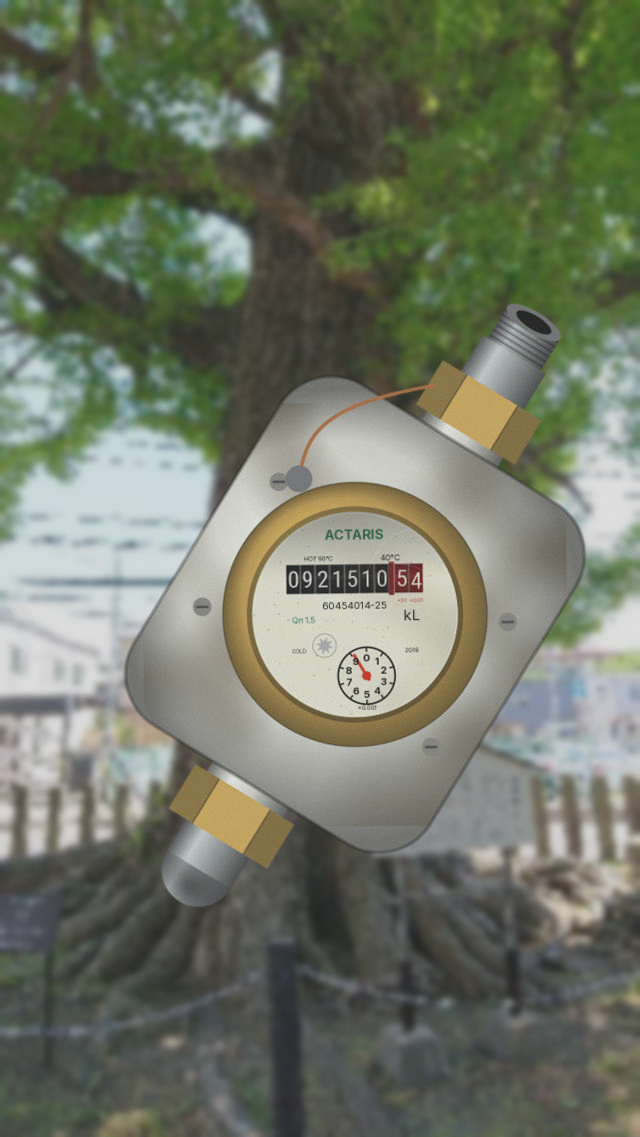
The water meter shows 921510.539 (kL)
